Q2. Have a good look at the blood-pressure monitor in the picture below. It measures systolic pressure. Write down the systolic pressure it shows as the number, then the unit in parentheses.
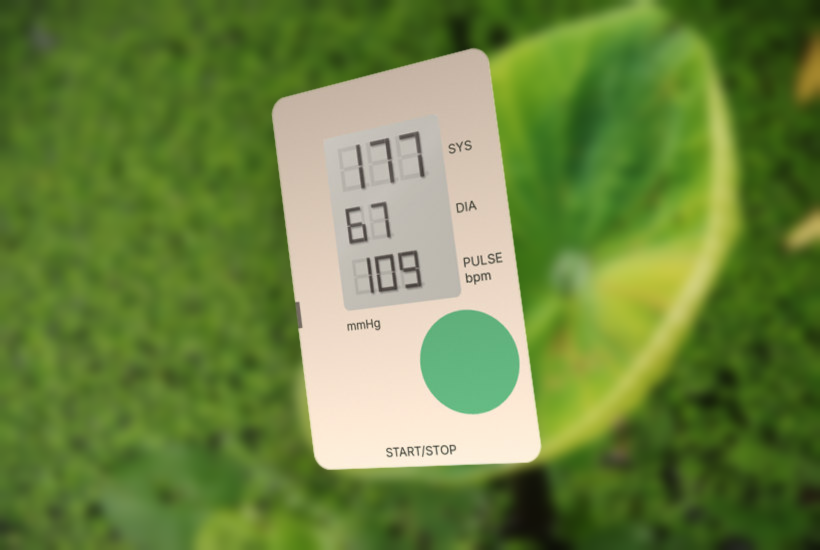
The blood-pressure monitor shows 177 (mmHg)
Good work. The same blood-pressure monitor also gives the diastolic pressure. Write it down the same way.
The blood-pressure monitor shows 67 (mmHg)
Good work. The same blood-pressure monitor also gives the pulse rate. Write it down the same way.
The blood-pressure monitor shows 109 (bpm)
